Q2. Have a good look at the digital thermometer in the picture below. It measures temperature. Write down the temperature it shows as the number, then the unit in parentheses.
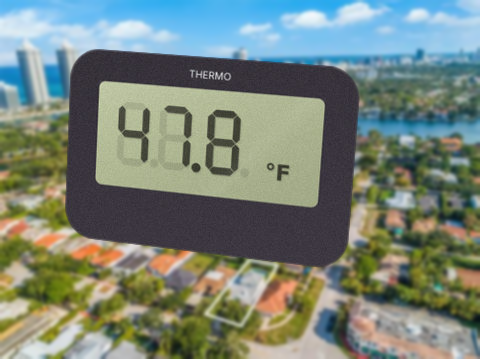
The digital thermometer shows 47.8 (°F)
